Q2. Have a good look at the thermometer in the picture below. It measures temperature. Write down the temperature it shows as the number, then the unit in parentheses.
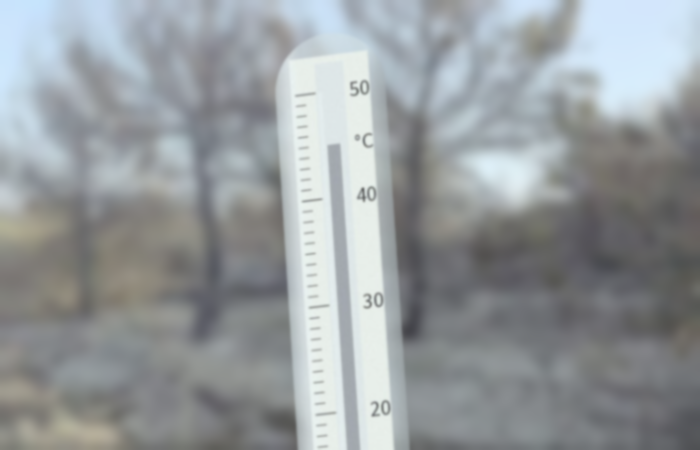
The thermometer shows 45 (°C)
